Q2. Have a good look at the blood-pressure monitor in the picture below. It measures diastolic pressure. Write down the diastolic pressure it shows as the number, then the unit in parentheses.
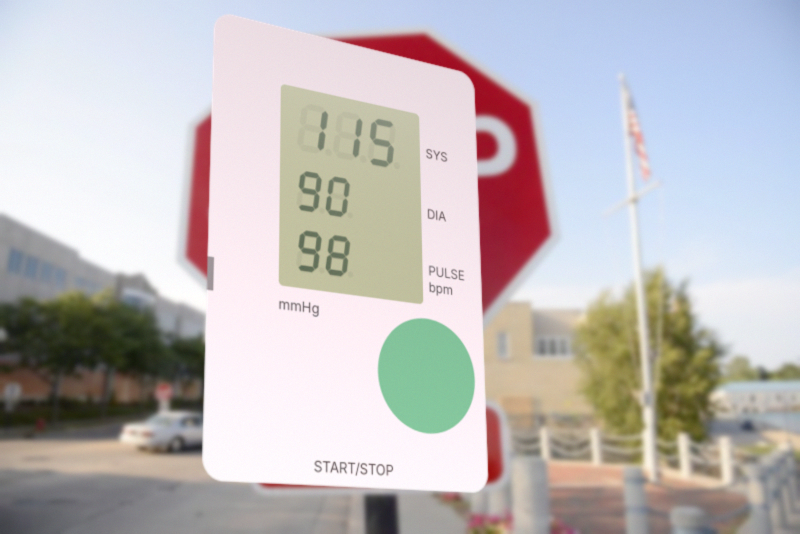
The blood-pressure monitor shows 90 (mmHg)
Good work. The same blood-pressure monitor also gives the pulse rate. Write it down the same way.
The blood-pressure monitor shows 98 (bpm)
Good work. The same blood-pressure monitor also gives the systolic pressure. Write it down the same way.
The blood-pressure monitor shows 115 (mmHg)
